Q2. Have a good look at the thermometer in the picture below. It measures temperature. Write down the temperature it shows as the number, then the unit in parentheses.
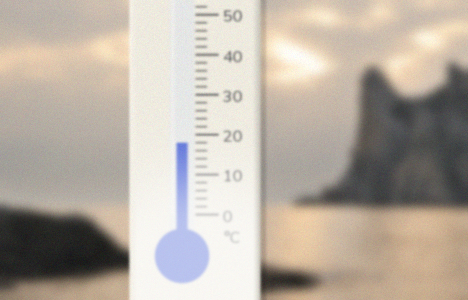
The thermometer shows 18 (°C)
